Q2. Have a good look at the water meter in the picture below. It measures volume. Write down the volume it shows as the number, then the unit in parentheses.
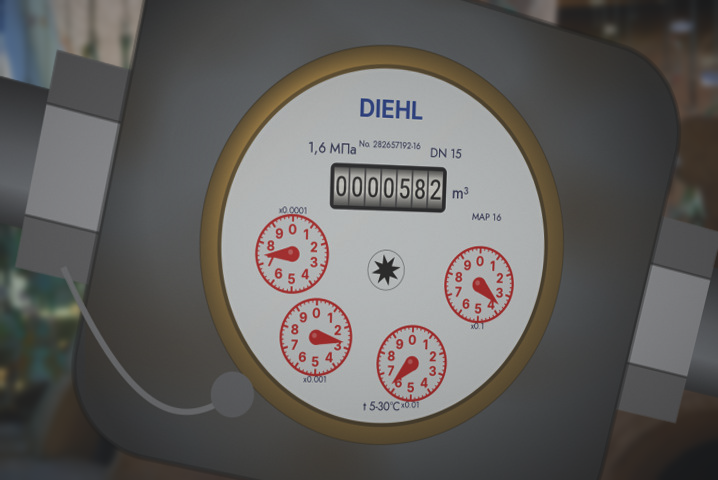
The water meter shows 582.3627 (m³)
